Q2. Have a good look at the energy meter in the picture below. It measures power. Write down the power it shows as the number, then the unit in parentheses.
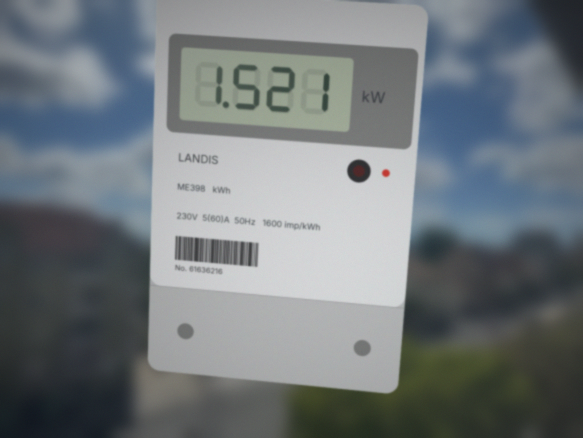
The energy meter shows 1.521 (kW)
